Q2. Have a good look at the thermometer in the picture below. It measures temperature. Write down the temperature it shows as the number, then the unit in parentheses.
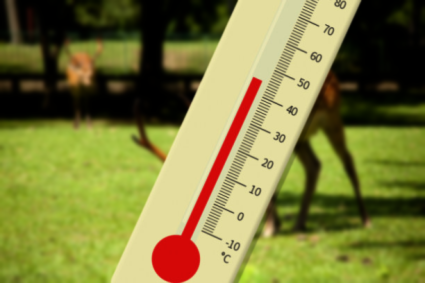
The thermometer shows 45 (°C)
